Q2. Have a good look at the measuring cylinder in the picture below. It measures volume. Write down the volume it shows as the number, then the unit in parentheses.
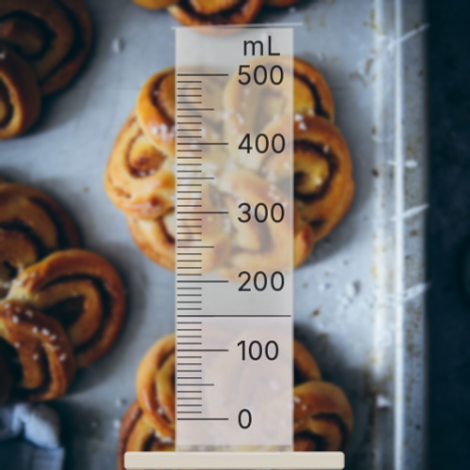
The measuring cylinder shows 150 (mL)
